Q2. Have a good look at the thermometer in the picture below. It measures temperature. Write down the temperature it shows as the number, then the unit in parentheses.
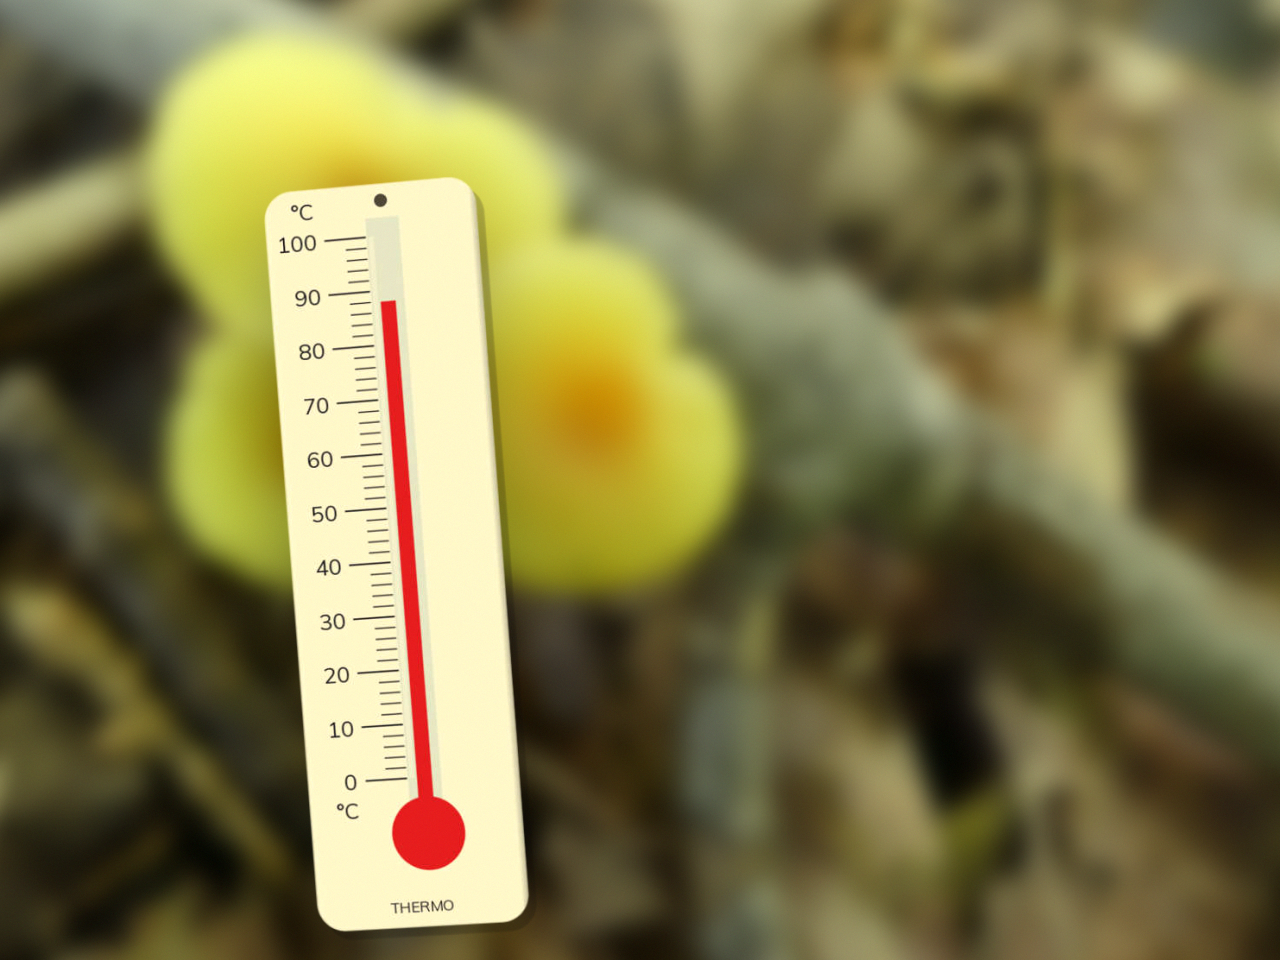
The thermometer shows 88 (°C)
